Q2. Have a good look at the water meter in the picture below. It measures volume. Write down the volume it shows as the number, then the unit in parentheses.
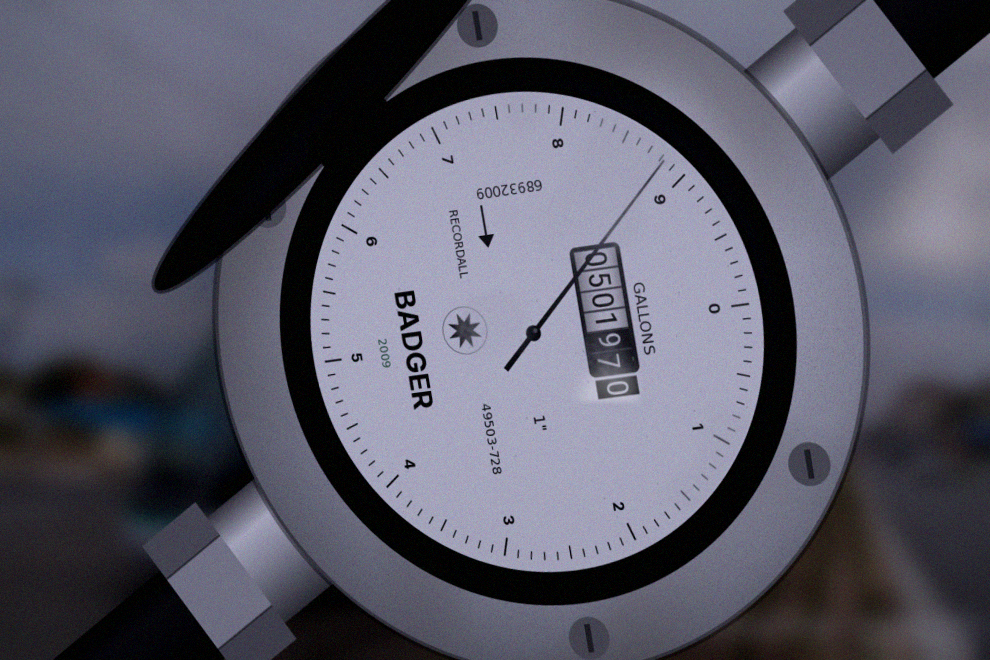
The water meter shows 501968.8 (gal)
